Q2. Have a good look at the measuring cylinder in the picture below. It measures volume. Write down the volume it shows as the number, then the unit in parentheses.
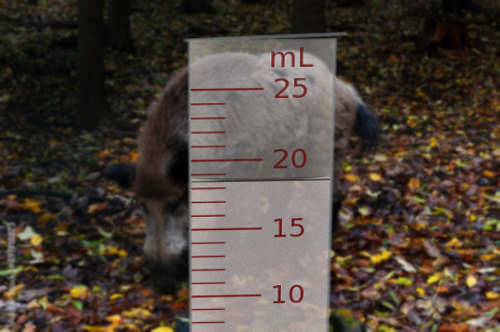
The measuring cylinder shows 18.5 (mL)
